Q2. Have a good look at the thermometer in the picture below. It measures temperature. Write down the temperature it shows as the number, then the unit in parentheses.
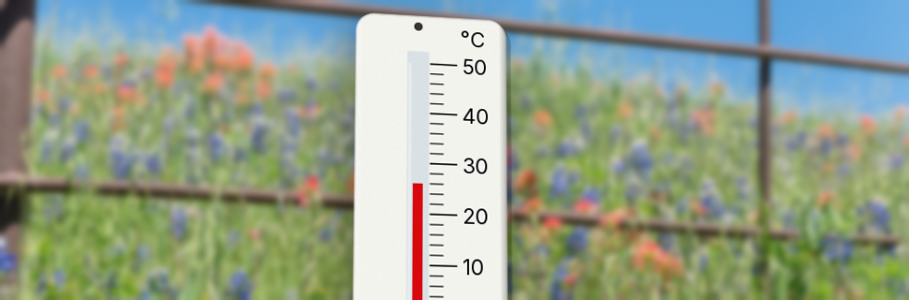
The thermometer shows 26 (°C)
